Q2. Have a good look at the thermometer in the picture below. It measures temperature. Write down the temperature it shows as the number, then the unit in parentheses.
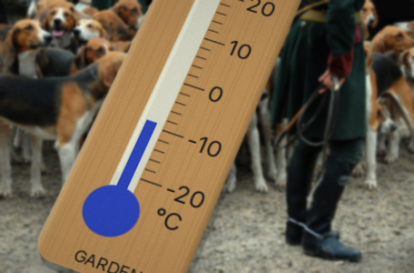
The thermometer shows -9 (°C)
